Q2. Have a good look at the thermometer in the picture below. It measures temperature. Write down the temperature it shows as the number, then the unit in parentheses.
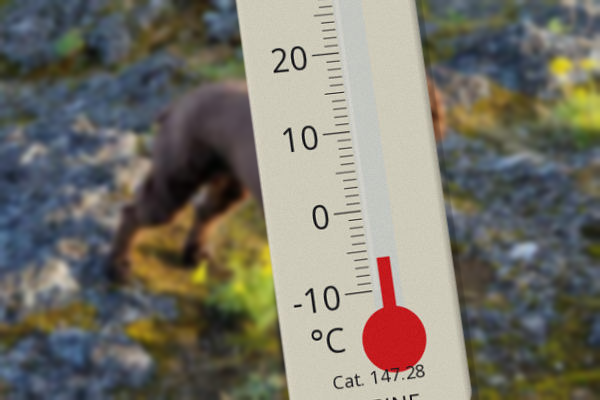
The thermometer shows -6 (°C)
